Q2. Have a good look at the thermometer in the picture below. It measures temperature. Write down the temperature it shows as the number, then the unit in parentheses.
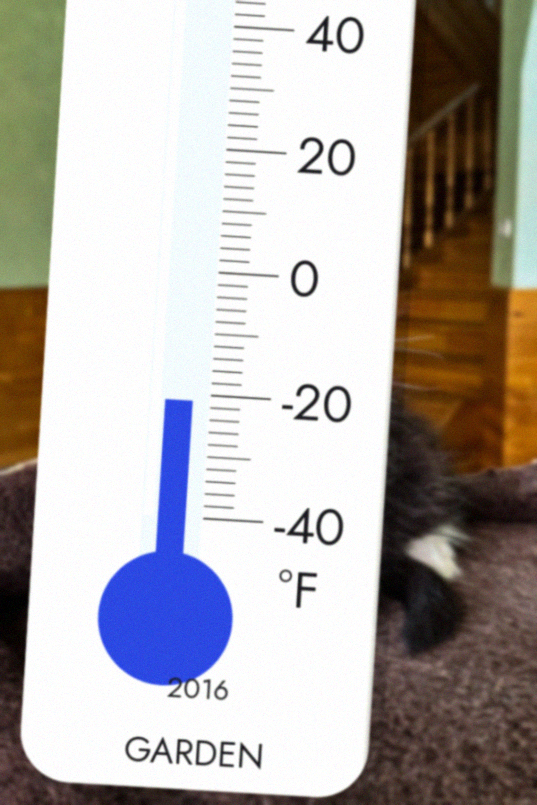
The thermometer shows -21 (°F)
